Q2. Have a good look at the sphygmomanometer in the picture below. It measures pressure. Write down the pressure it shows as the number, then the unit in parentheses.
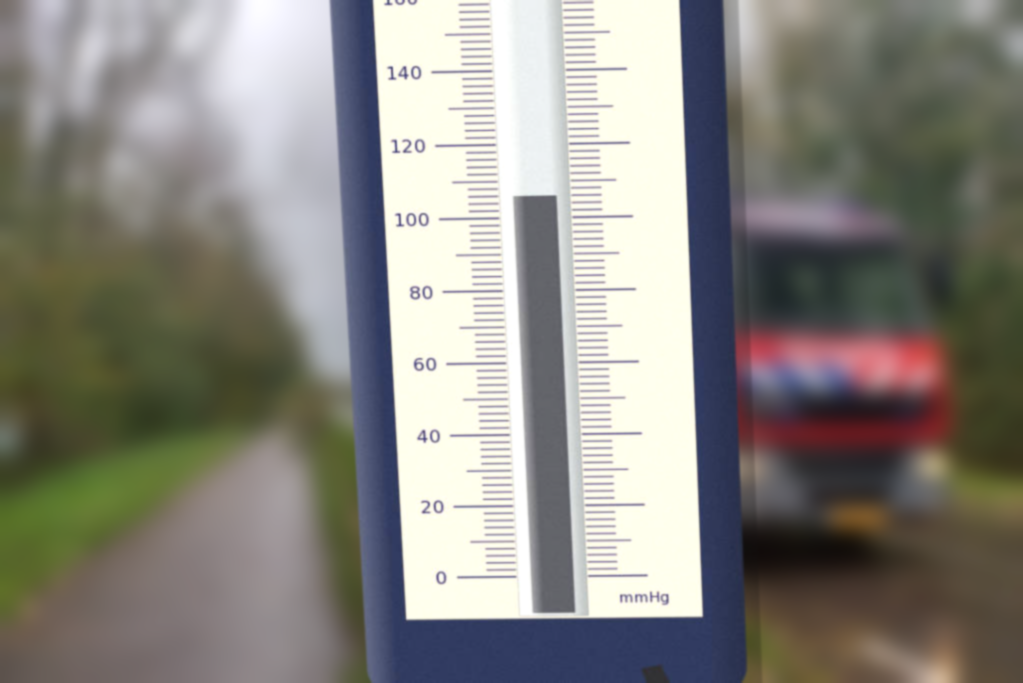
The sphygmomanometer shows 106 (mmHg)
